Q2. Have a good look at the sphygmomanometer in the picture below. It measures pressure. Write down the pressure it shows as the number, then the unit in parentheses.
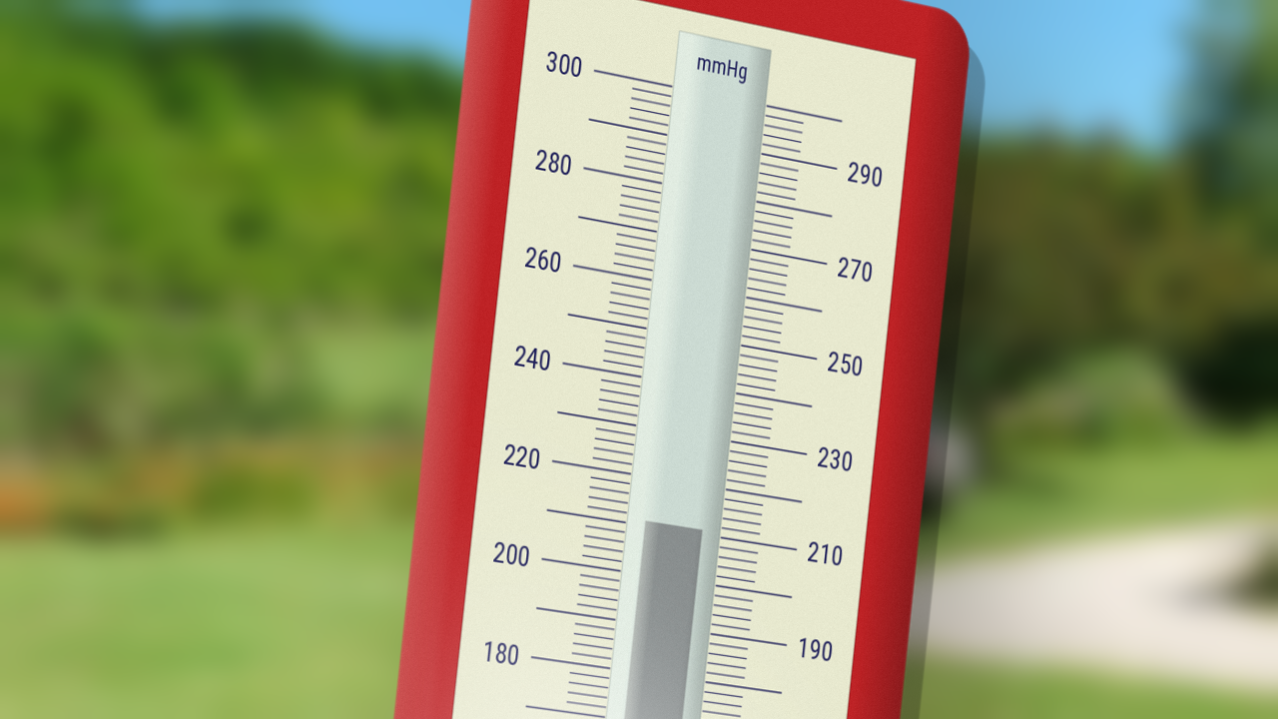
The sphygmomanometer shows 211 (mmHg)
